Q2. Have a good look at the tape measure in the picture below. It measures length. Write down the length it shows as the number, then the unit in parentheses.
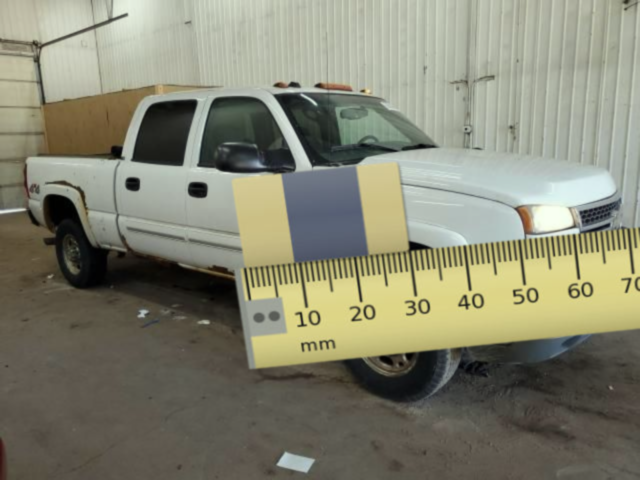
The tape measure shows 30 (mm)
